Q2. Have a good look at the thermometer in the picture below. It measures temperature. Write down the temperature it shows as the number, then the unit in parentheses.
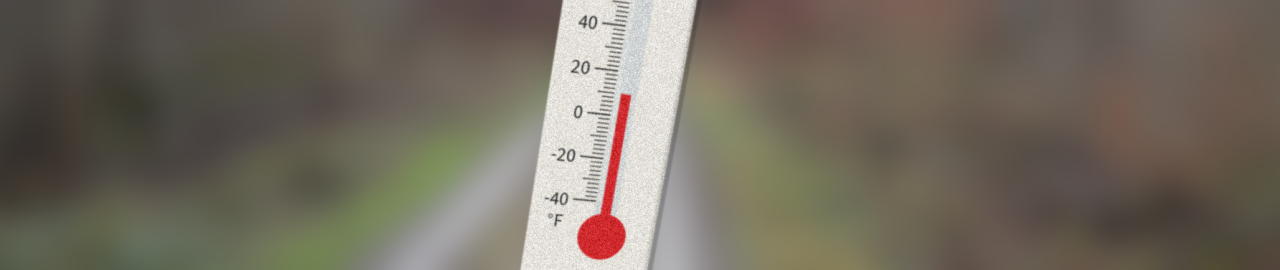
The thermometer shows 10 (°F)
